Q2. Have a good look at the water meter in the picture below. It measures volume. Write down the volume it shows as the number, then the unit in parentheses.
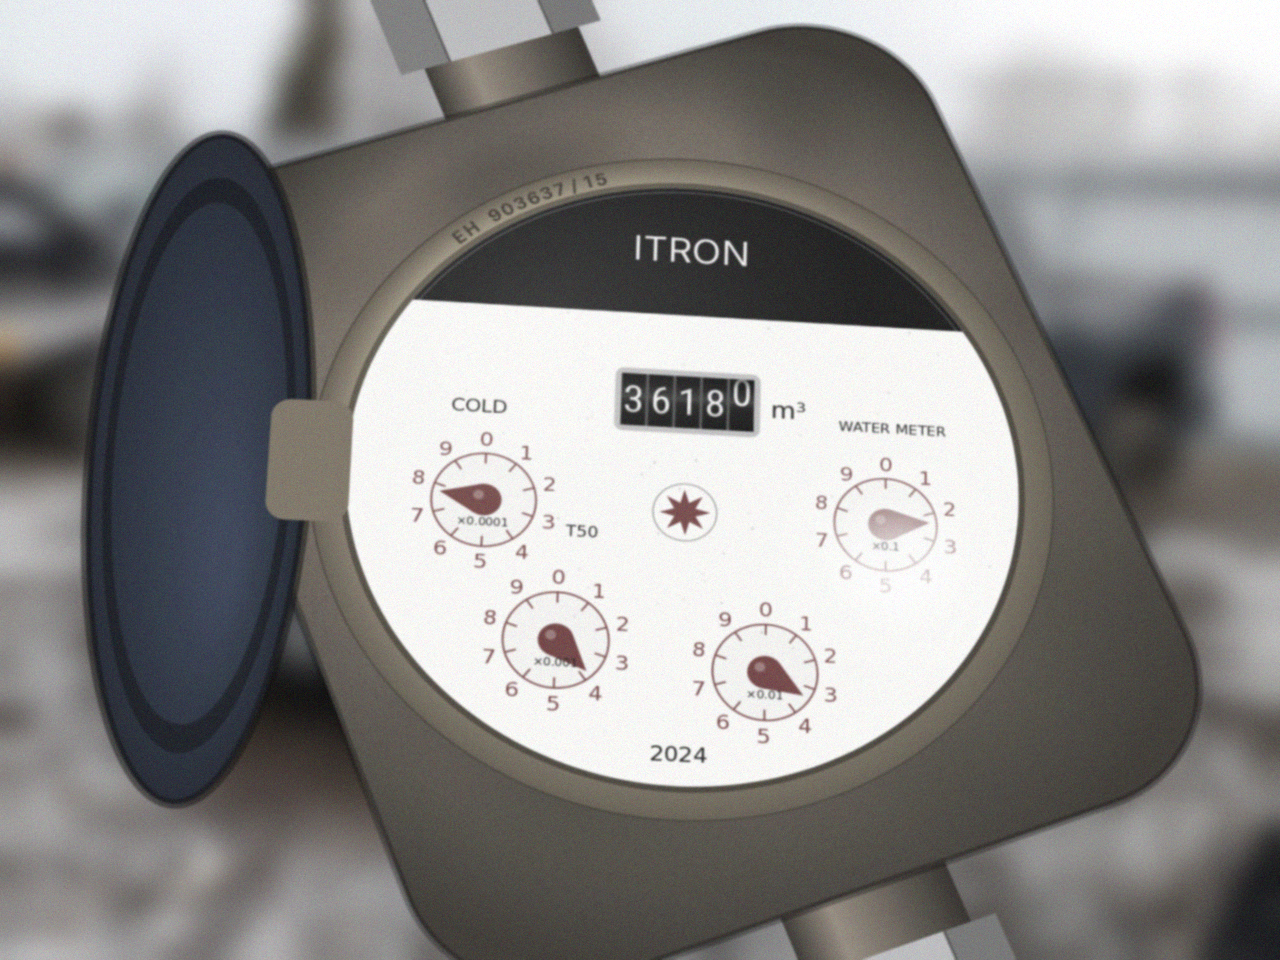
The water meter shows 36180.2337 (m³)
